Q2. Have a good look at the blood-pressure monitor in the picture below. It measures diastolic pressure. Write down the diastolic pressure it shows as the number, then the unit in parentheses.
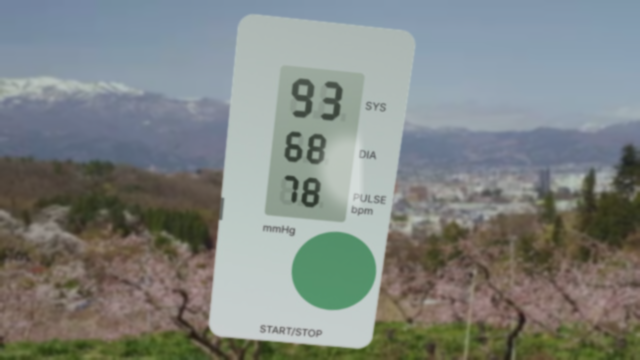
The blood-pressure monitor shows 68 (mmHg)
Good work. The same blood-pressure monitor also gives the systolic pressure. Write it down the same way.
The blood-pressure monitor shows 93 (mmHg)
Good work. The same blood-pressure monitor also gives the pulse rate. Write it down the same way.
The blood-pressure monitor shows 78 (bpm)
